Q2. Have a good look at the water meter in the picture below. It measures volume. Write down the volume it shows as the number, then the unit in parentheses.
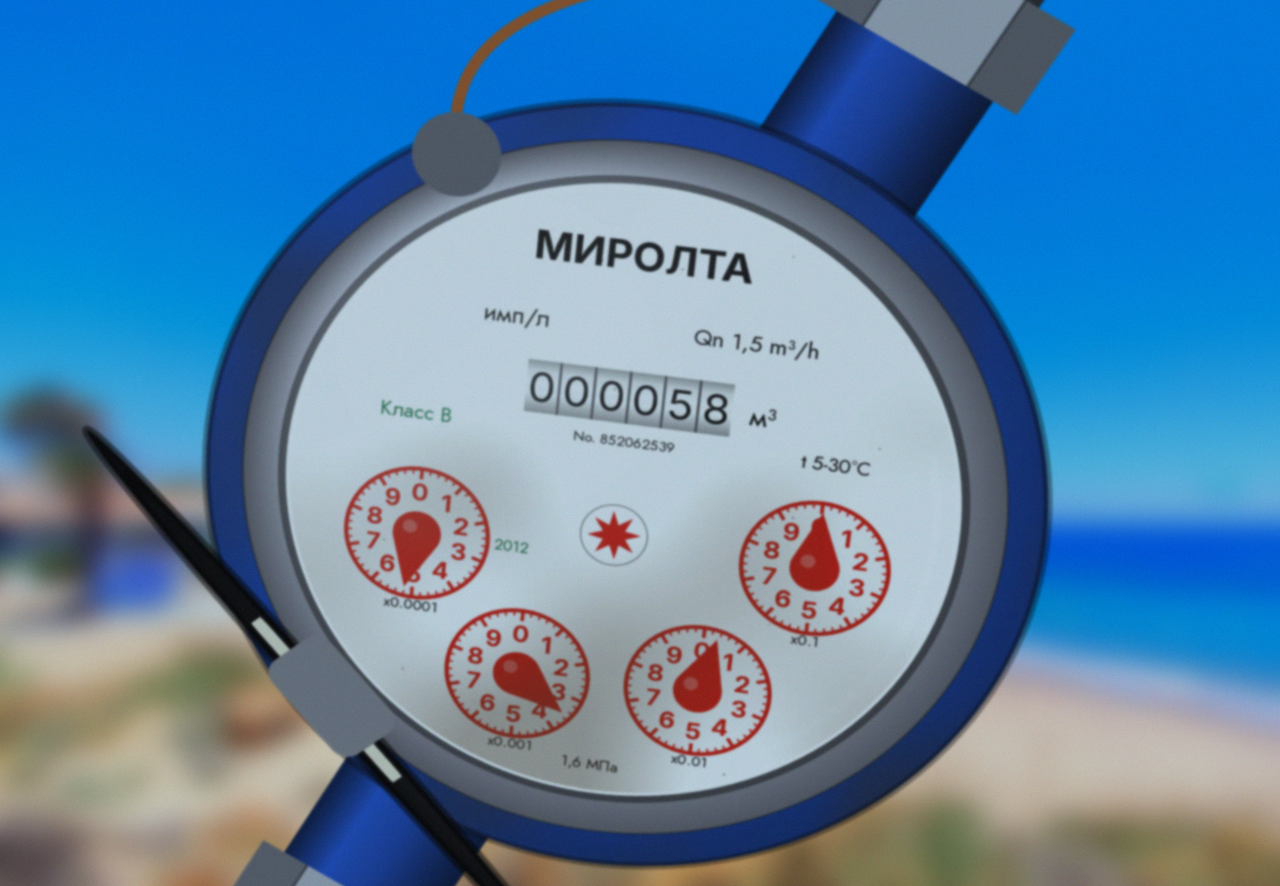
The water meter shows 58.0035 (m³)
